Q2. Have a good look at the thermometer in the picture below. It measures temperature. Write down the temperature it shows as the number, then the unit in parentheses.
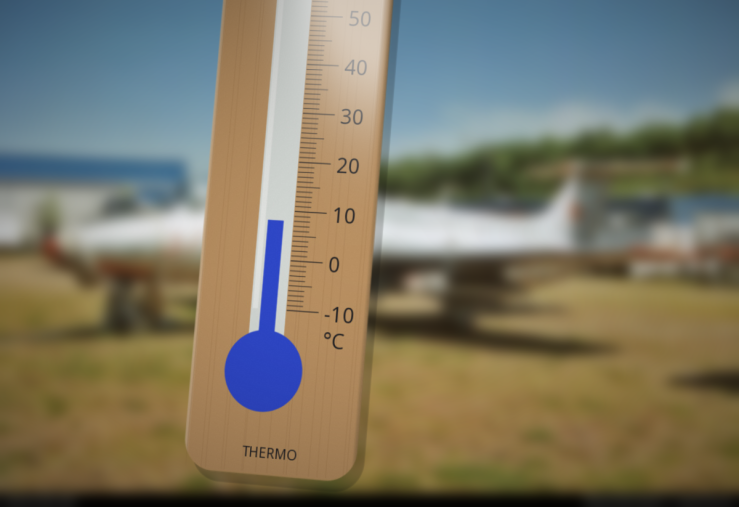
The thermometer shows 8 (°C)
